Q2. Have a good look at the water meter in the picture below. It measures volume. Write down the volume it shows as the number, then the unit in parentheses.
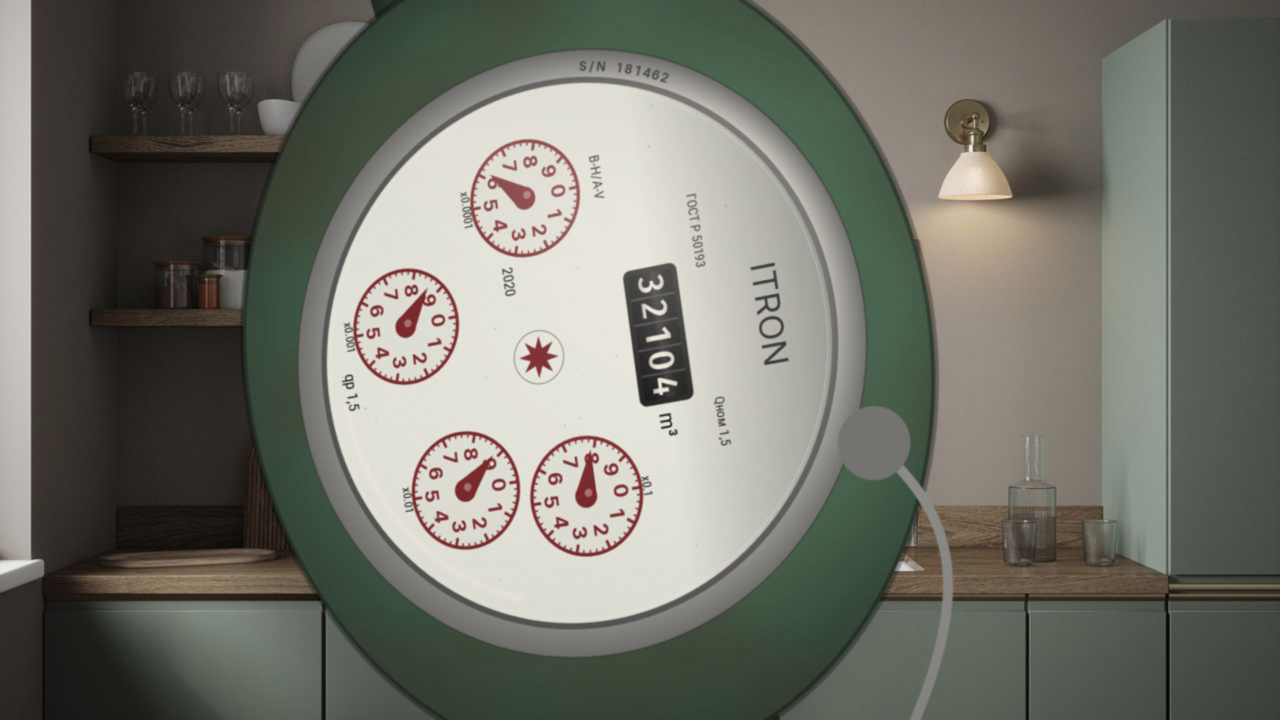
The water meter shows 32104.7886 (m³)
